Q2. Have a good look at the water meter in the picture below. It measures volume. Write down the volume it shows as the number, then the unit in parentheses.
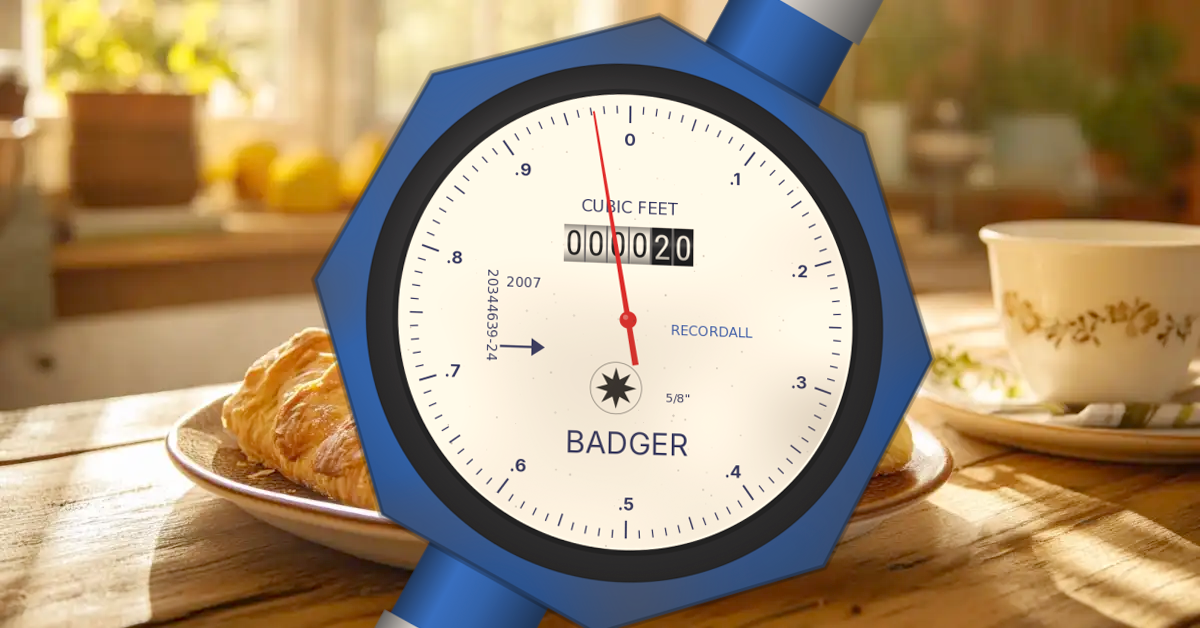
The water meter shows 19.97 (ft³)
